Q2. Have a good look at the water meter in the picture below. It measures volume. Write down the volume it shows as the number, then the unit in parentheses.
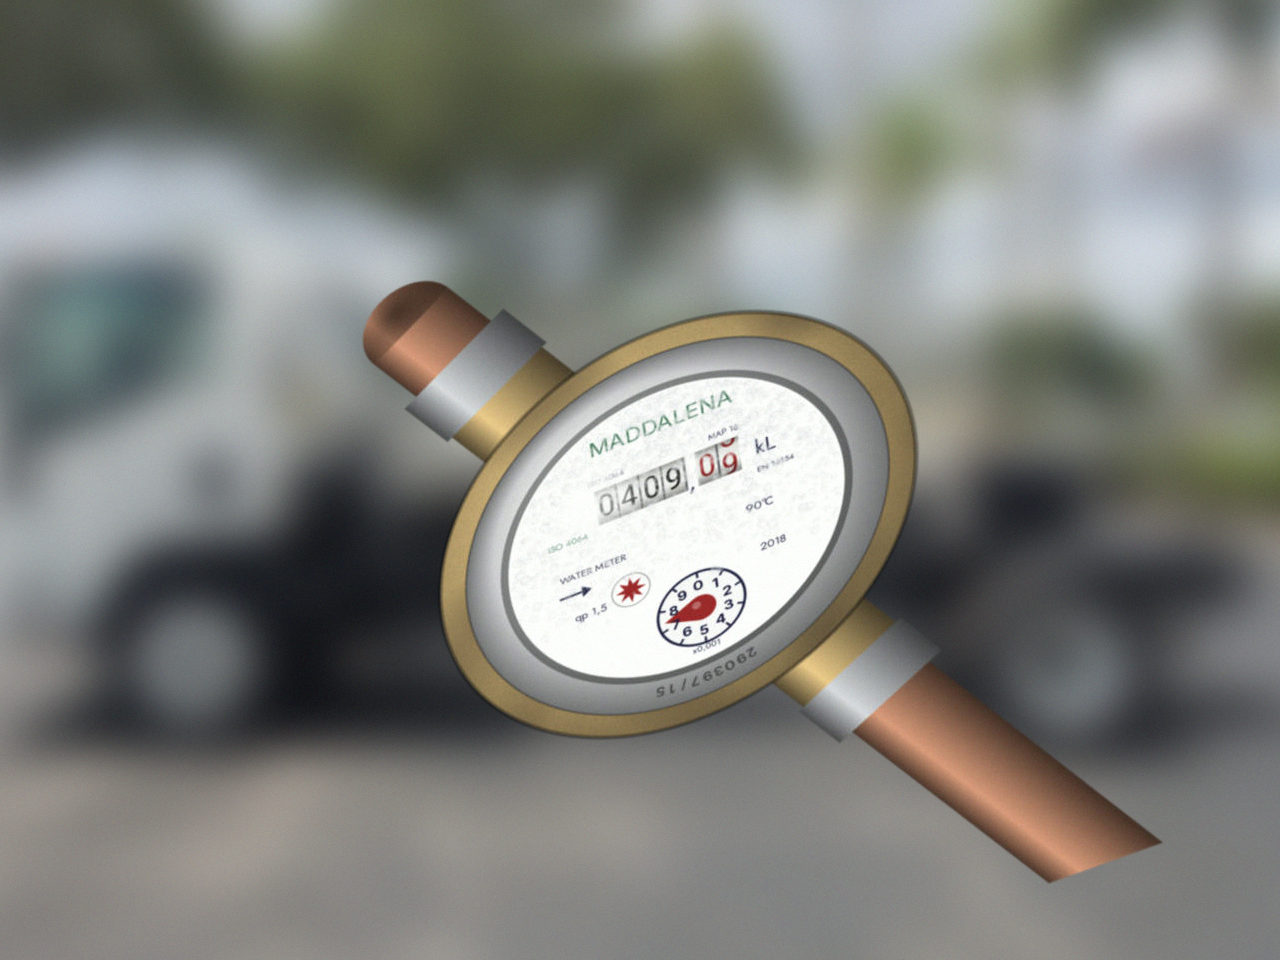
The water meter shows 409.087 (kL)
